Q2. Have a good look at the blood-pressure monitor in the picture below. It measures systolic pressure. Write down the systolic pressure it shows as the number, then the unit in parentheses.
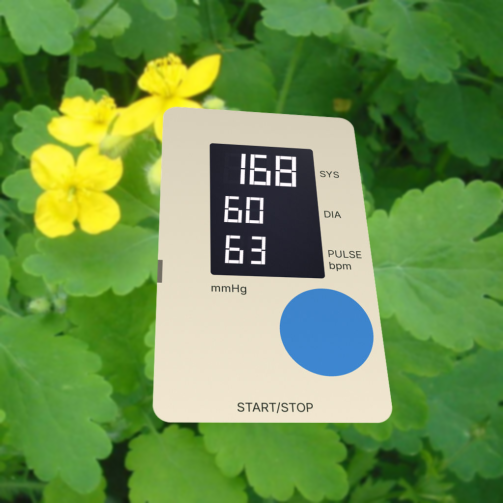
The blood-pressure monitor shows 168 (mmHg)
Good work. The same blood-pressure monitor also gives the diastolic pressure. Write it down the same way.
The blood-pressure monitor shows 60 (mmHg)
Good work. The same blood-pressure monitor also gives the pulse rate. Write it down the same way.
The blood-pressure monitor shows 63 (bpm)
